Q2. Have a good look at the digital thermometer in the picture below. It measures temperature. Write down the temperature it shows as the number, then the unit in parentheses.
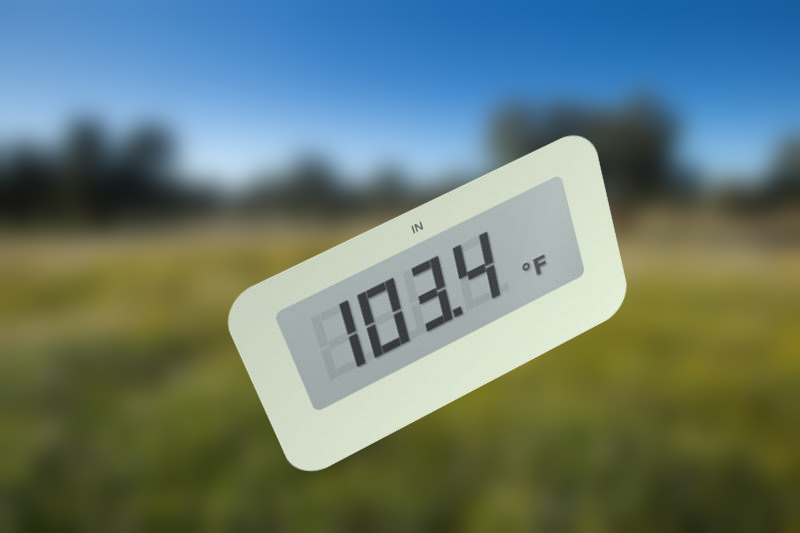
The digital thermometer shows 103.4 (°F)
